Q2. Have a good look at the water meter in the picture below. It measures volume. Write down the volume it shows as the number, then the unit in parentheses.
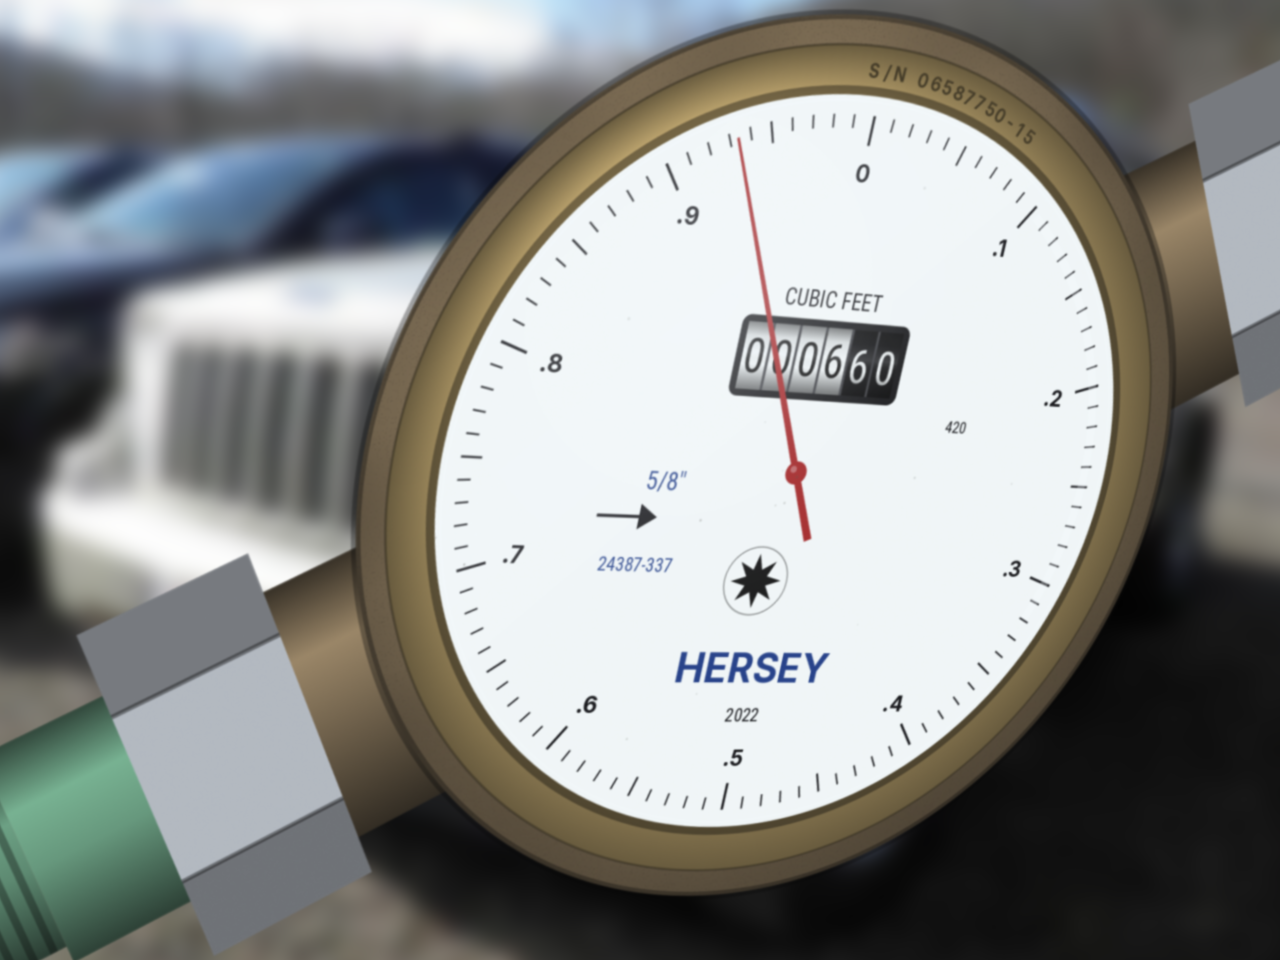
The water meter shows 659.93 (ft³)
